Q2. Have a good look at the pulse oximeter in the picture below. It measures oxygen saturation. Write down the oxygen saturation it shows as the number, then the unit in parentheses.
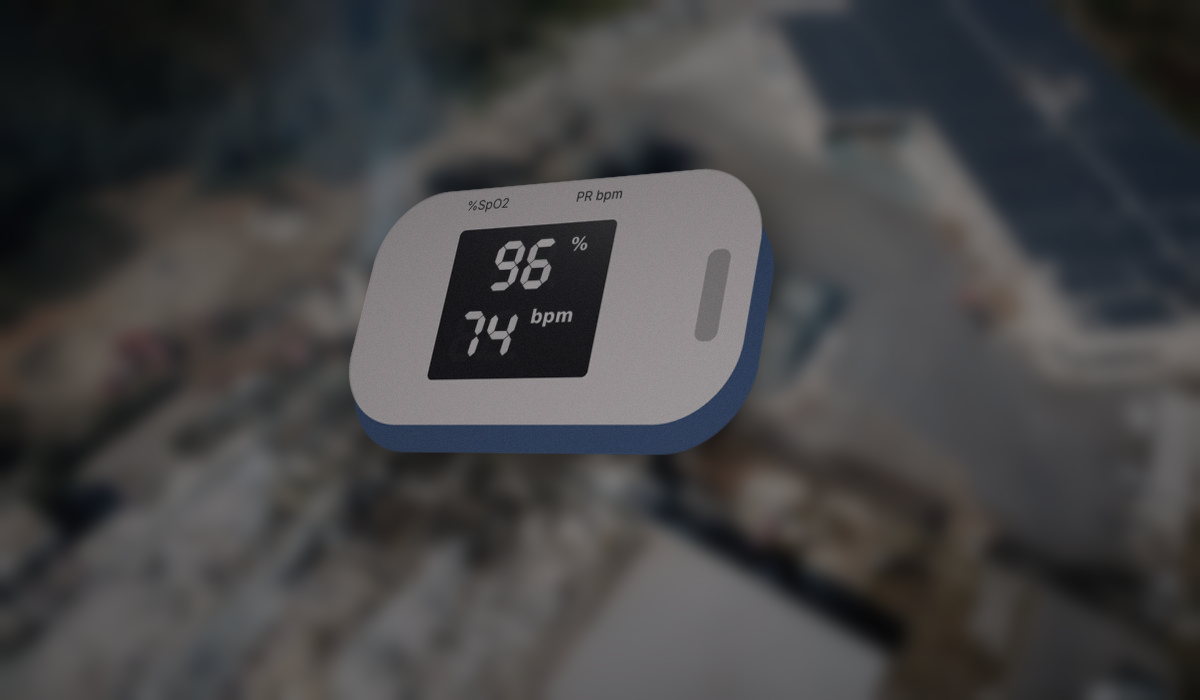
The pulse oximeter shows 96 (%)
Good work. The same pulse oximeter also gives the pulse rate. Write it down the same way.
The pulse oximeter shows 74 (bpm)
